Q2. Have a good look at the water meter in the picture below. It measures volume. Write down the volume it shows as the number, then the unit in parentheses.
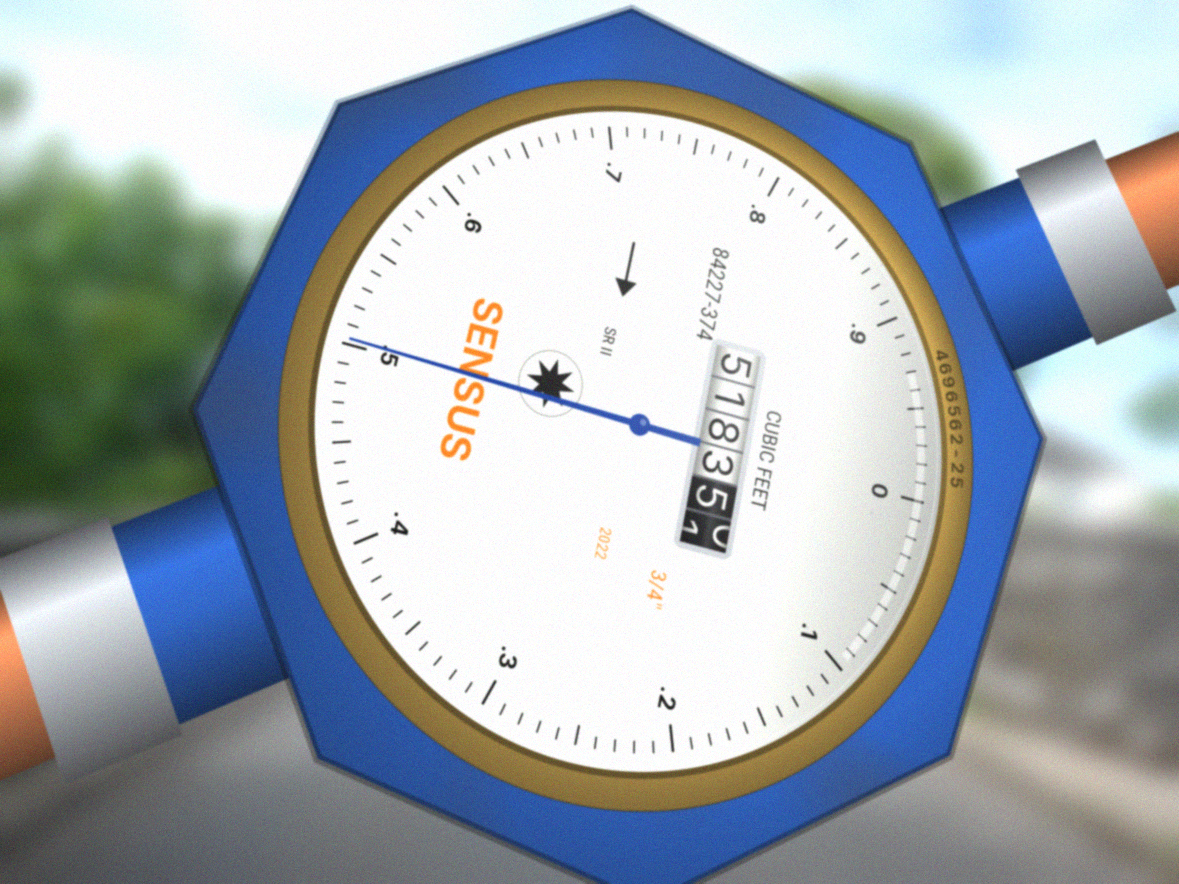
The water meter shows 518350.50 (ft³)
